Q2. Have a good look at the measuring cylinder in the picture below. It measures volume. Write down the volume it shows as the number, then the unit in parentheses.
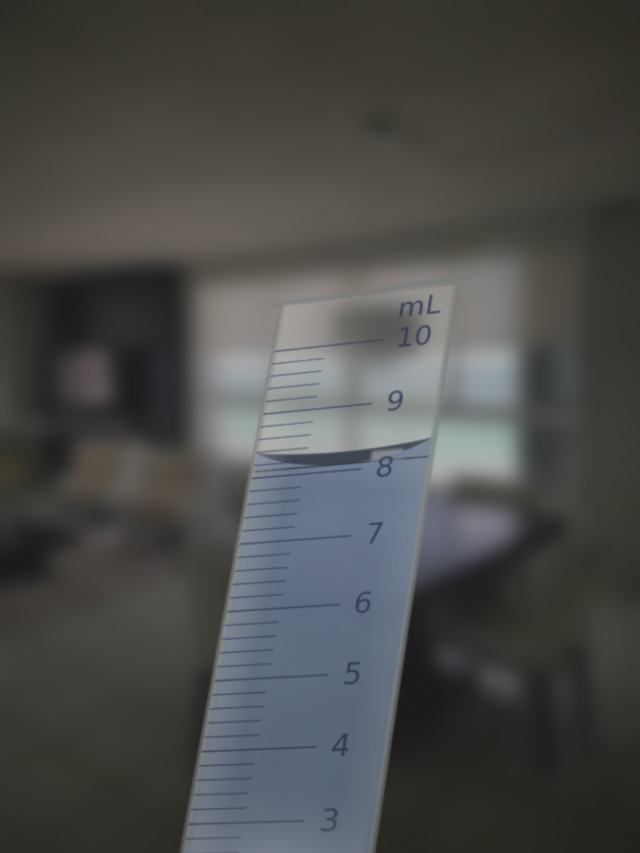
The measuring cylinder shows 8.1 (mL)
